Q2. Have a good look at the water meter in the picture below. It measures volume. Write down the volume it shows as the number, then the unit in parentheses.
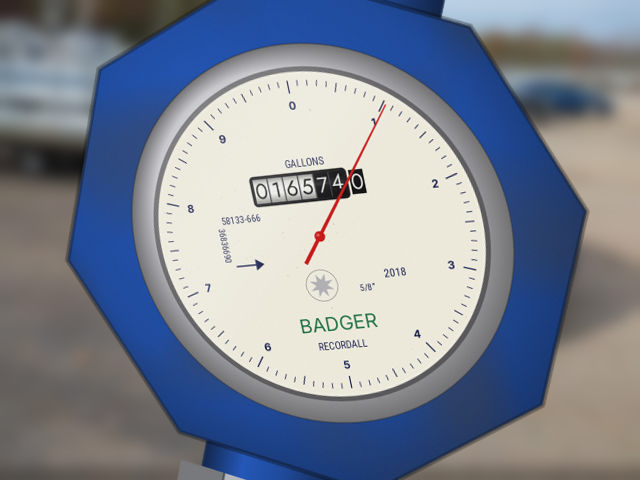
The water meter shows 165741.0 (gal)
